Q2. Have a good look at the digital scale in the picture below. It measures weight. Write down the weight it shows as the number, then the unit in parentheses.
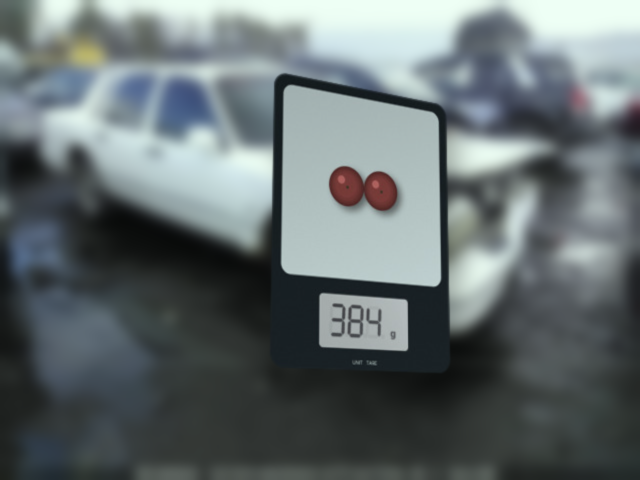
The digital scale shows 384 (g)
